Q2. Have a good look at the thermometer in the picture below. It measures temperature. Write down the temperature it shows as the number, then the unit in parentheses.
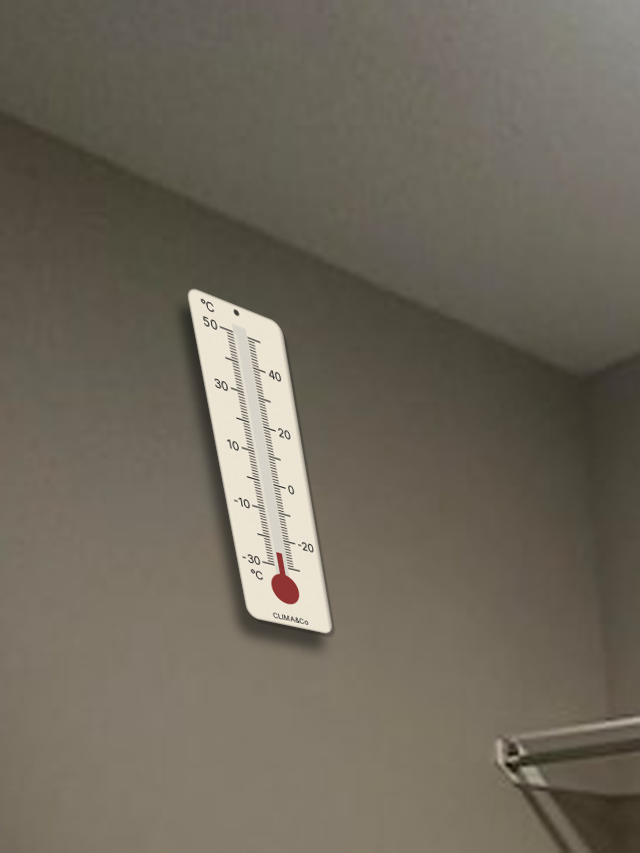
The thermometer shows -25 (°C)
